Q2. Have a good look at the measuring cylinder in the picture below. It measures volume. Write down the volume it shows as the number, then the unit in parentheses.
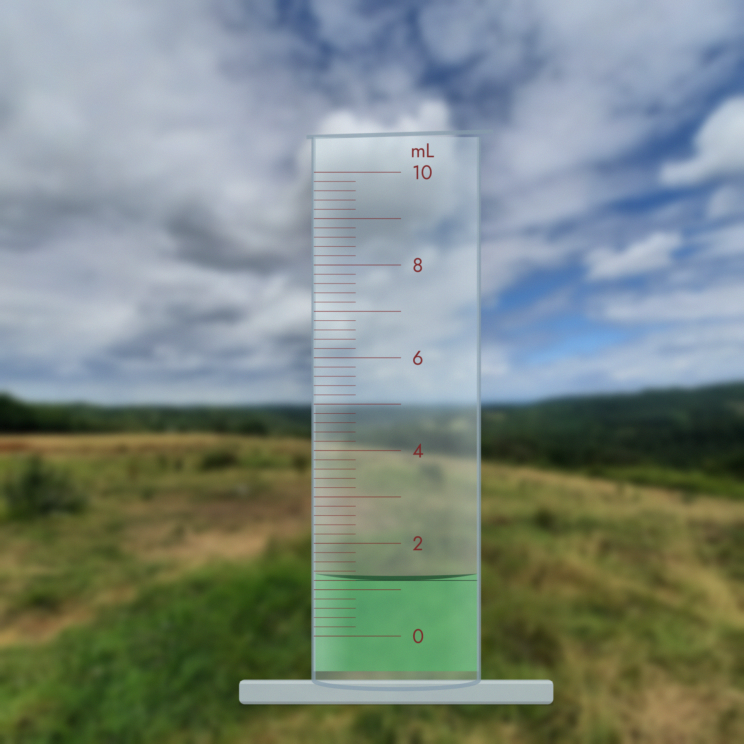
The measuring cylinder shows 1.2 (mL)
